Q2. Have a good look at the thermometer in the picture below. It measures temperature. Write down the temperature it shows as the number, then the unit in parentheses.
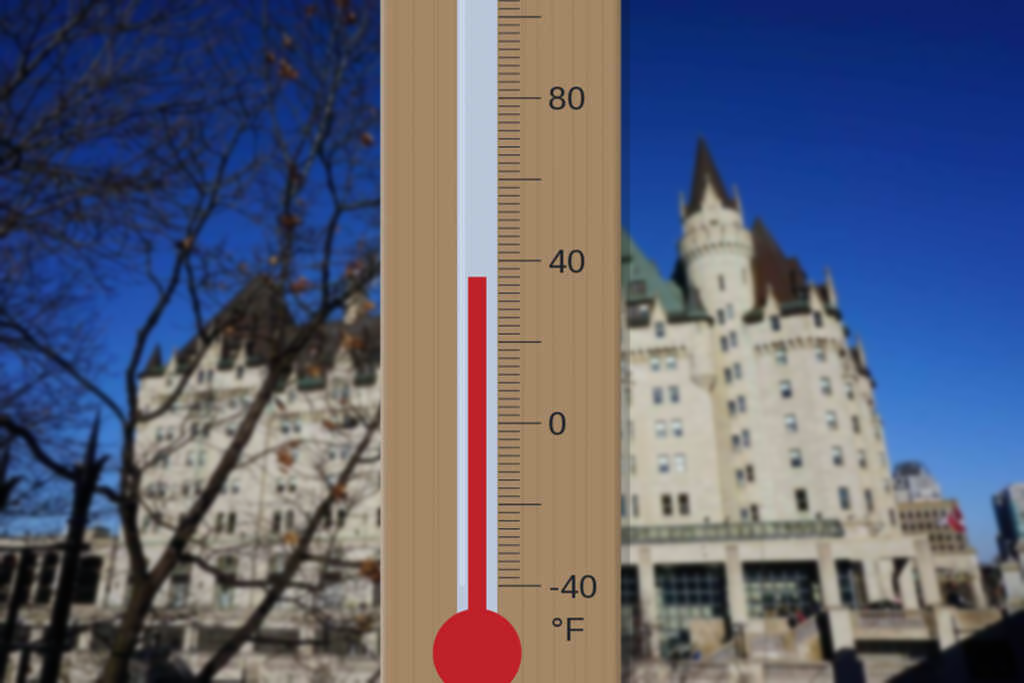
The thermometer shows 36 (°F)
